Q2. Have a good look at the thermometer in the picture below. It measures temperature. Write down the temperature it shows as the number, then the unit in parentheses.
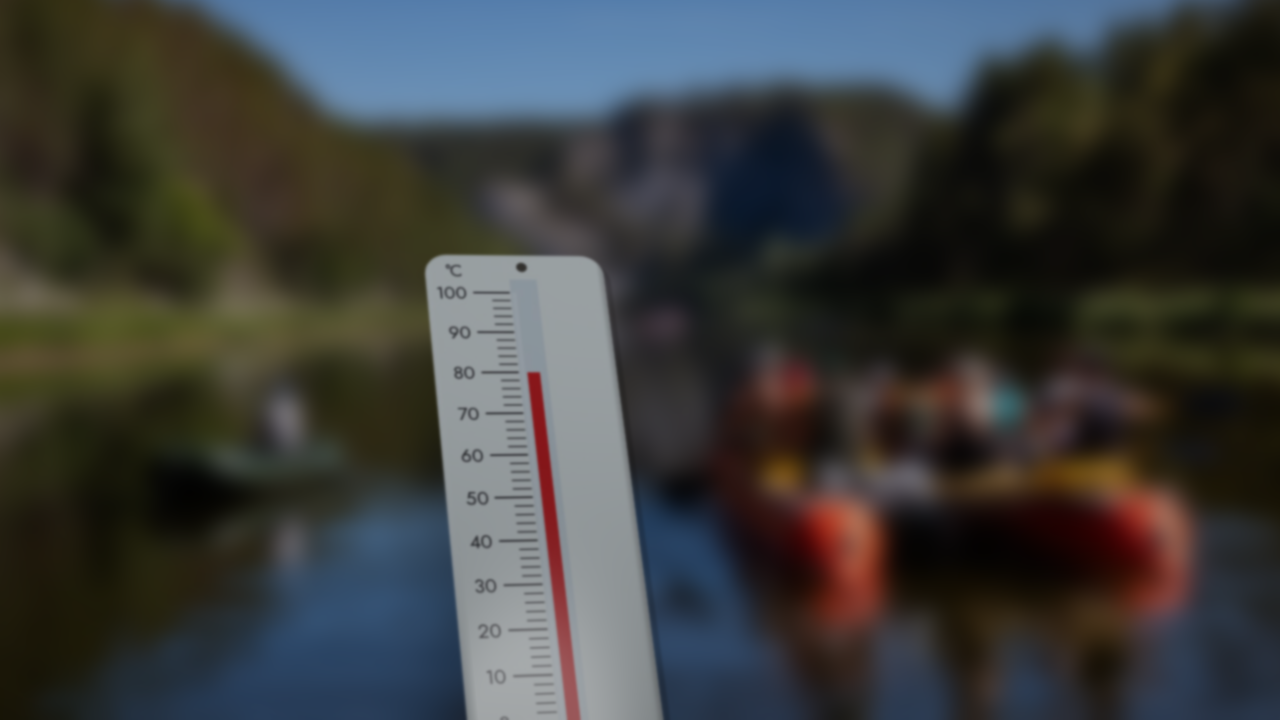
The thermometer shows 80 (°C)
